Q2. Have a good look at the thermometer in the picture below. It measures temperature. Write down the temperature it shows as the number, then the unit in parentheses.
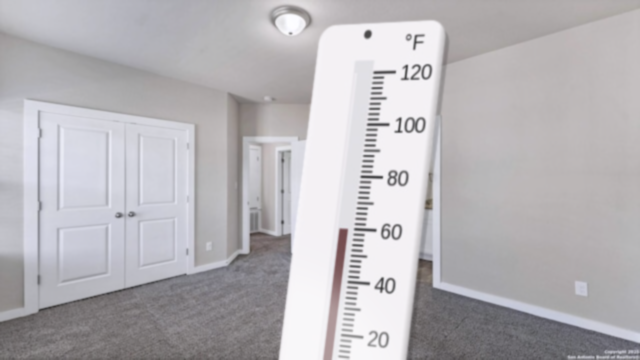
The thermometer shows 60 (°F)
